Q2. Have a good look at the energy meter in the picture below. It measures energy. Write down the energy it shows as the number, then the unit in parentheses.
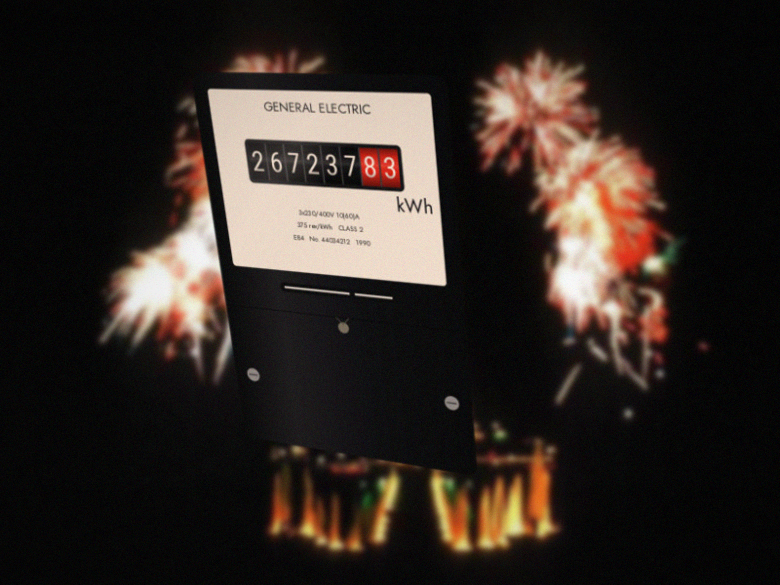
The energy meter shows 267237.83 (kWh)
